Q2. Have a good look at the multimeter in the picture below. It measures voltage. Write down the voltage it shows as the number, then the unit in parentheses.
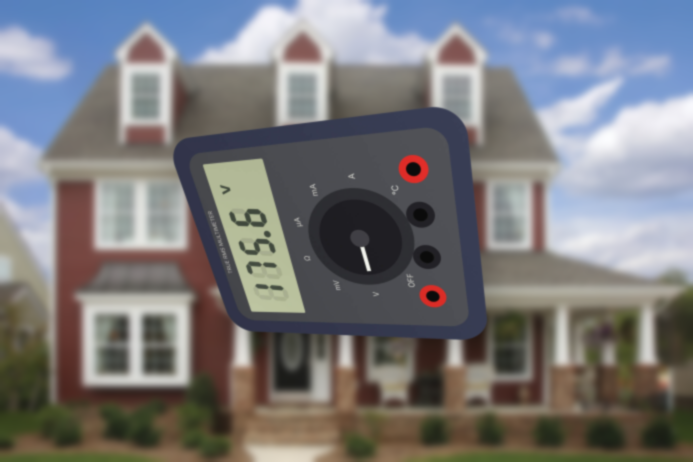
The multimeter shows 175.6 (V)
